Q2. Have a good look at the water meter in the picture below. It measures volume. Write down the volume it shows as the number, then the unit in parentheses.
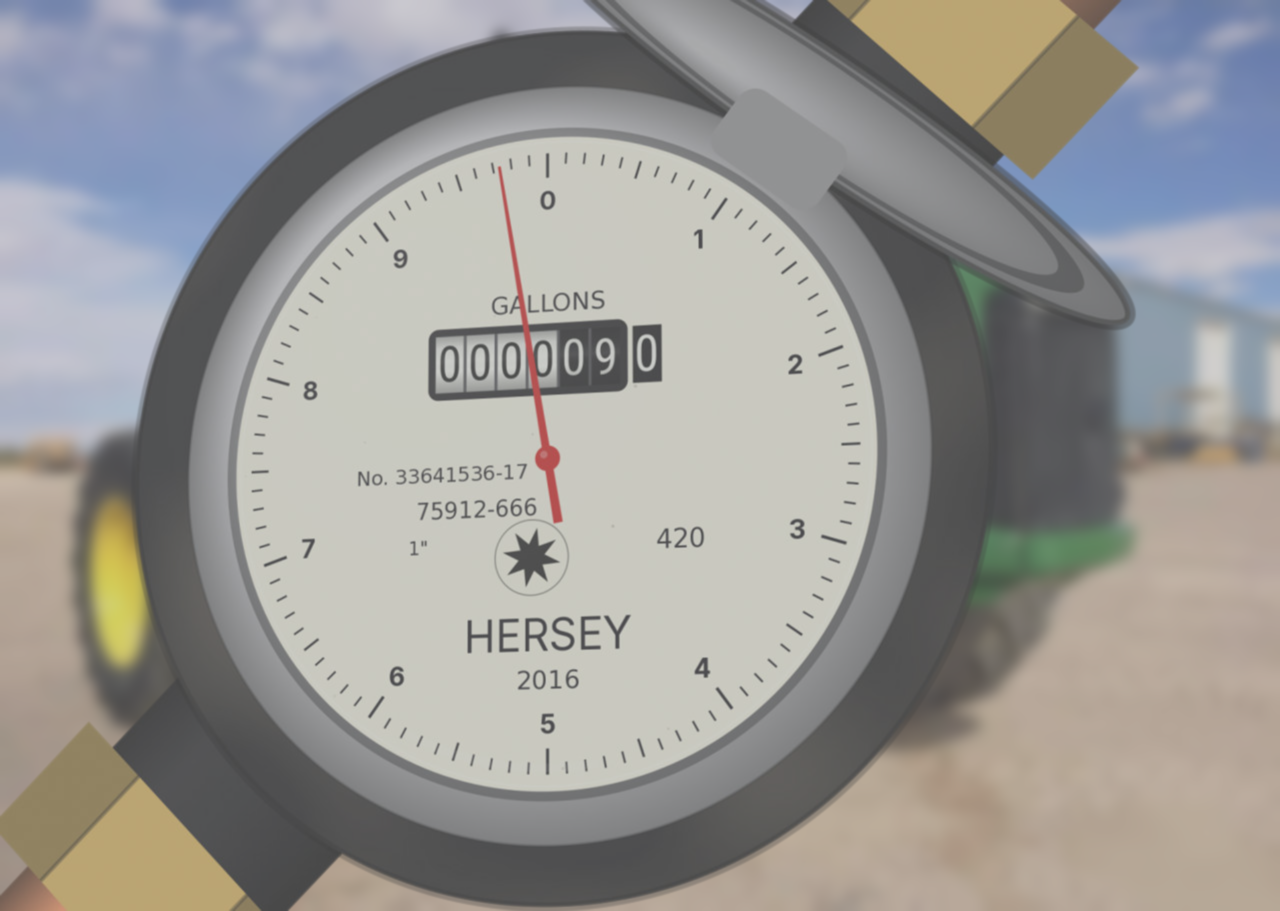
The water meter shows 89.7 (gal)
